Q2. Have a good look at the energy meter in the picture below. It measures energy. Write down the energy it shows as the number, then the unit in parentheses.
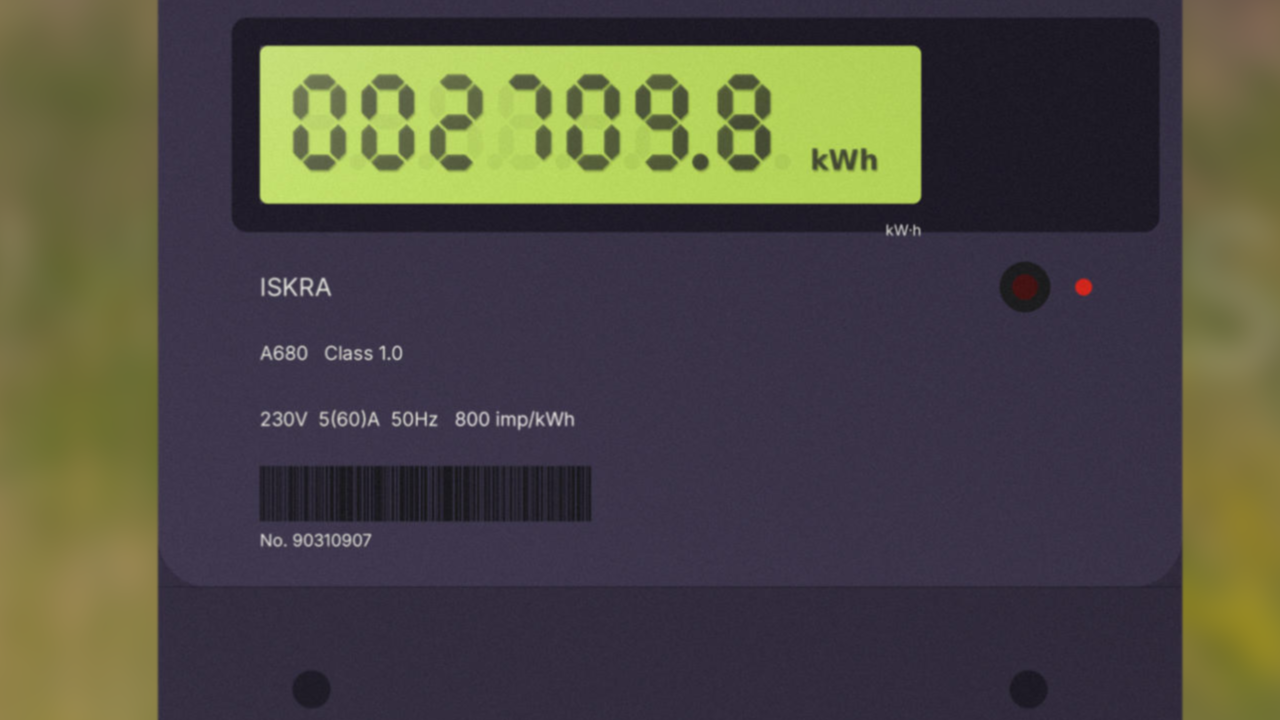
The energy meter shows 2709.8 (kWh)
